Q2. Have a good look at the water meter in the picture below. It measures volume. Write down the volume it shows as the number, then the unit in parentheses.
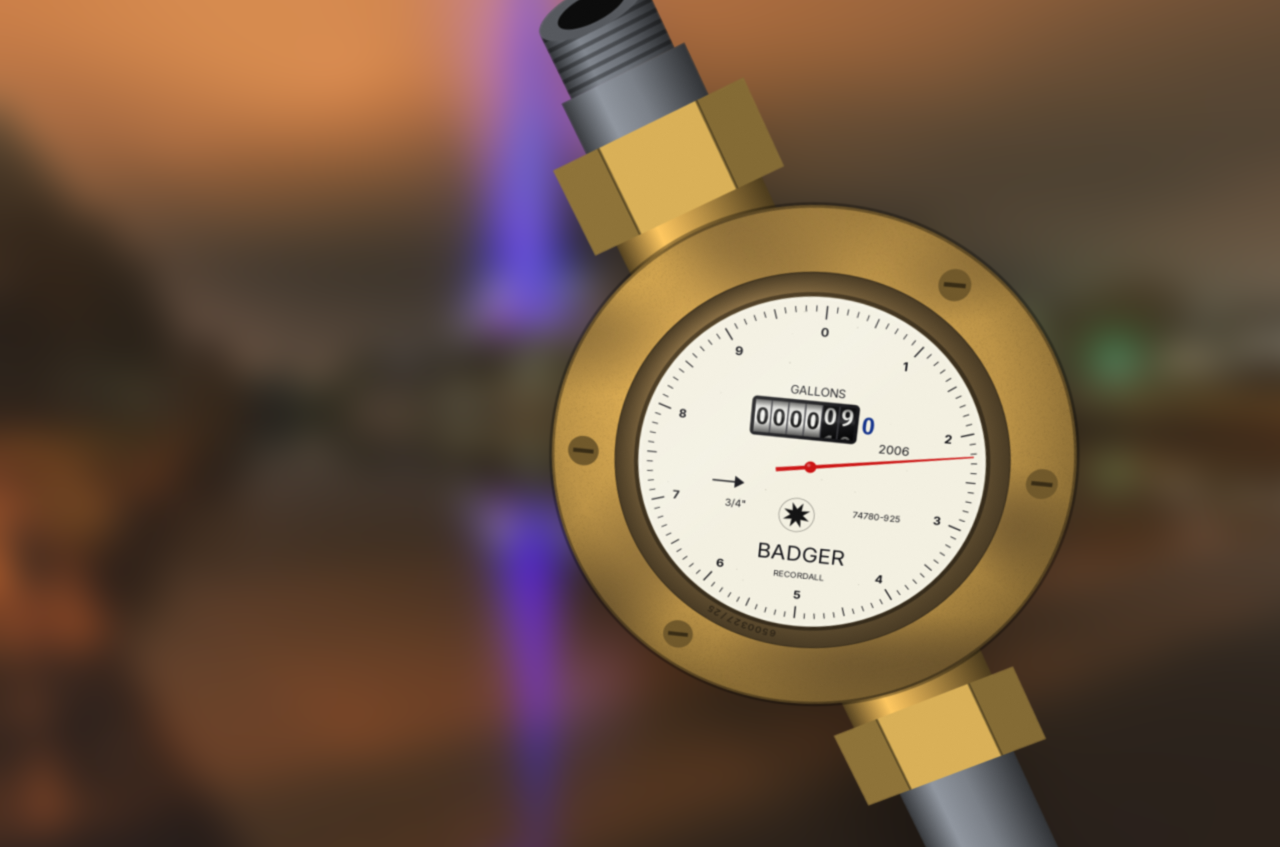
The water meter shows 92.2 (gal)
